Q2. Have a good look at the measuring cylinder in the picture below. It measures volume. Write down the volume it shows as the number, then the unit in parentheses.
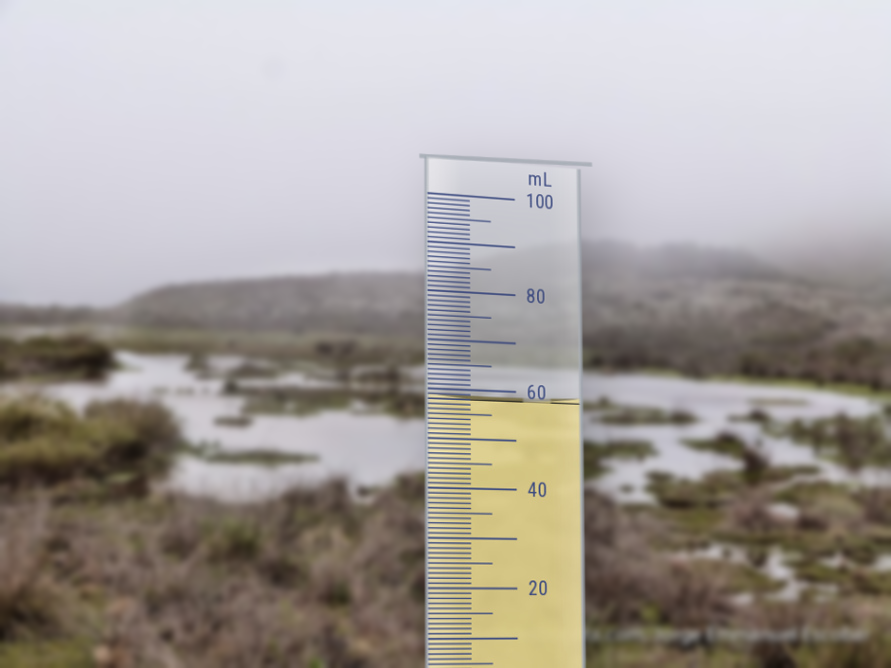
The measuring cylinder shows 58 (mL)
